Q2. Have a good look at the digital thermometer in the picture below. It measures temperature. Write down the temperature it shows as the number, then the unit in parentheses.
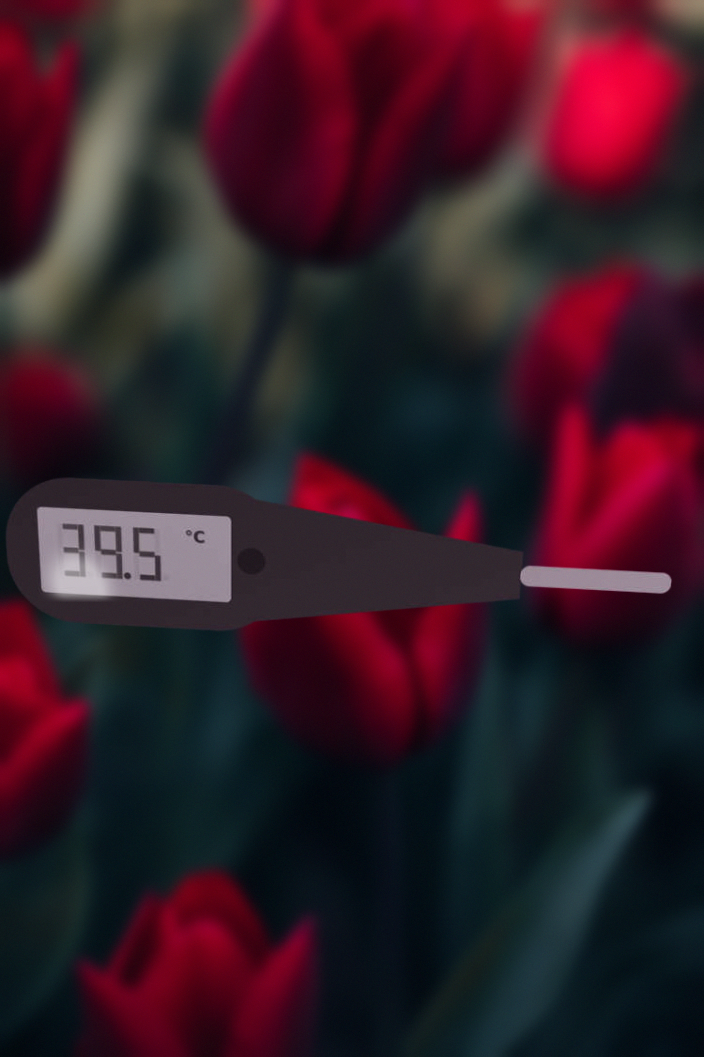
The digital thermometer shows 39.5 (°C)
